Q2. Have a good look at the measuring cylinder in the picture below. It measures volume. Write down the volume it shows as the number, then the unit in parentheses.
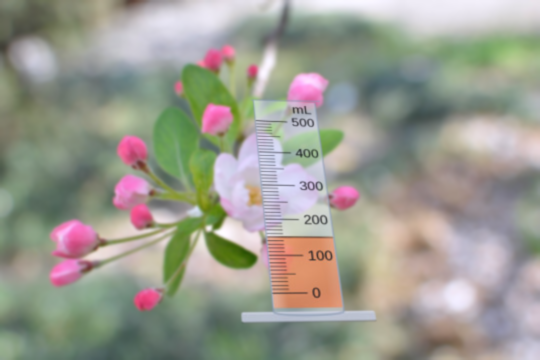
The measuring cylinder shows 150 (mL)
